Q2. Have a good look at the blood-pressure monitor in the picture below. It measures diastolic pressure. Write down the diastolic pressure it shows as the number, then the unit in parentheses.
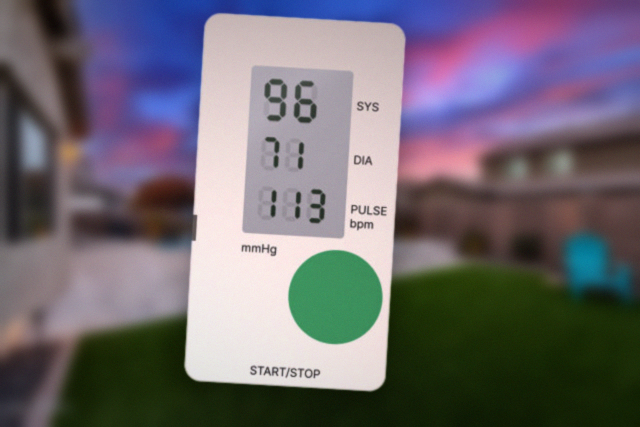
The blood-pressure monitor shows 71 (mmHg)
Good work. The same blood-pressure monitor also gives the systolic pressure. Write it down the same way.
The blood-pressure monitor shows 96 (mmHg)
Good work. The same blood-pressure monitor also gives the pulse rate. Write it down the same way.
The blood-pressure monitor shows 113 (bpm)
